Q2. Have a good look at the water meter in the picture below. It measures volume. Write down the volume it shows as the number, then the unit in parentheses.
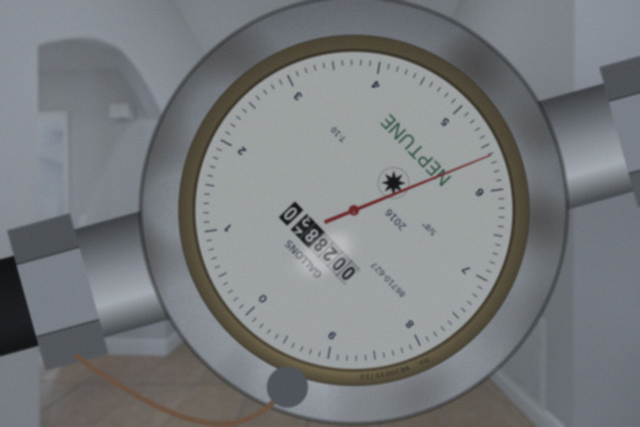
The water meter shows 28825.6 (gal)
